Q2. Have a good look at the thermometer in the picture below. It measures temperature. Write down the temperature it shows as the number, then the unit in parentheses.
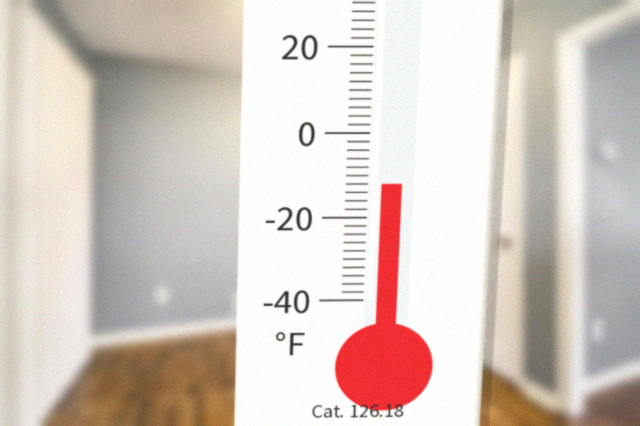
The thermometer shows -12 (°F)
